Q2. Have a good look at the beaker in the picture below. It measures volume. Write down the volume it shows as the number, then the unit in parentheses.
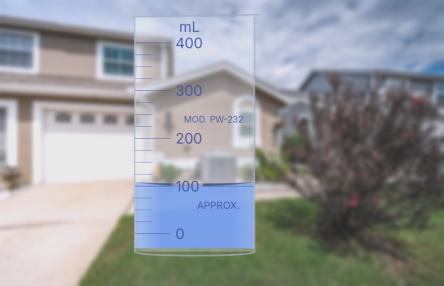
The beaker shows 100 (mL)
